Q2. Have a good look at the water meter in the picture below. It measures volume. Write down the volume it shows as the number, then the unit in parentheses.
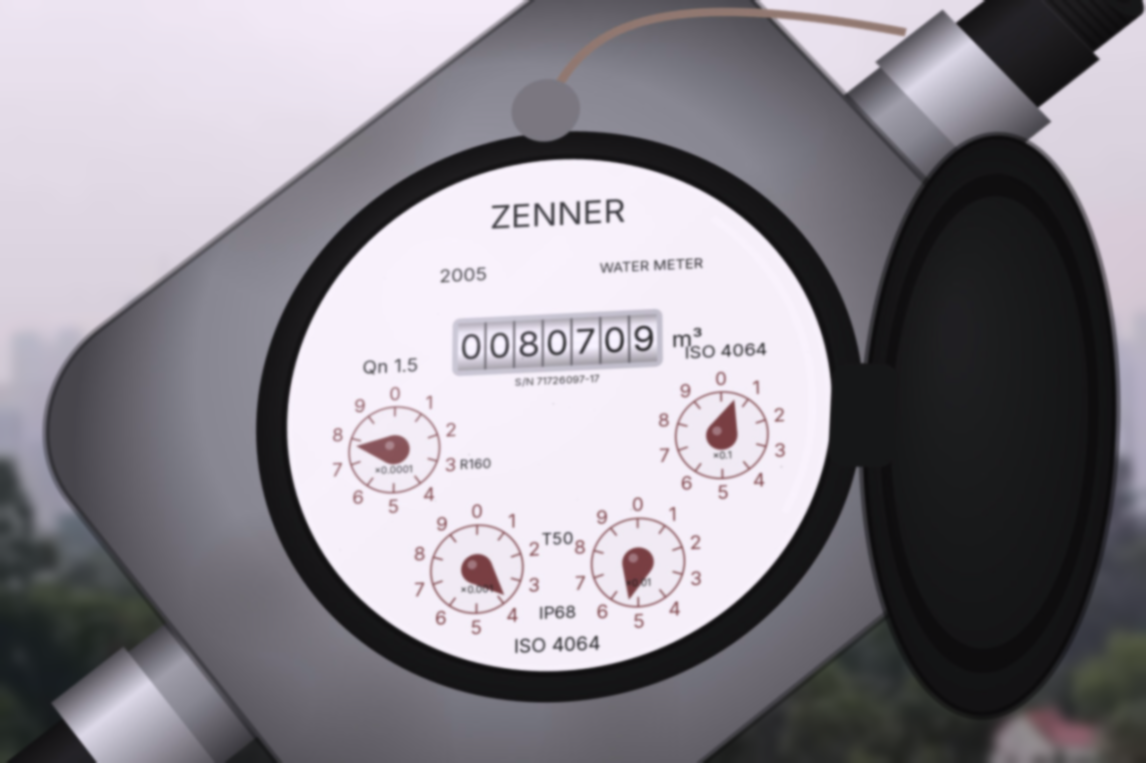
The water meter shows 80709.0537 (m³)
